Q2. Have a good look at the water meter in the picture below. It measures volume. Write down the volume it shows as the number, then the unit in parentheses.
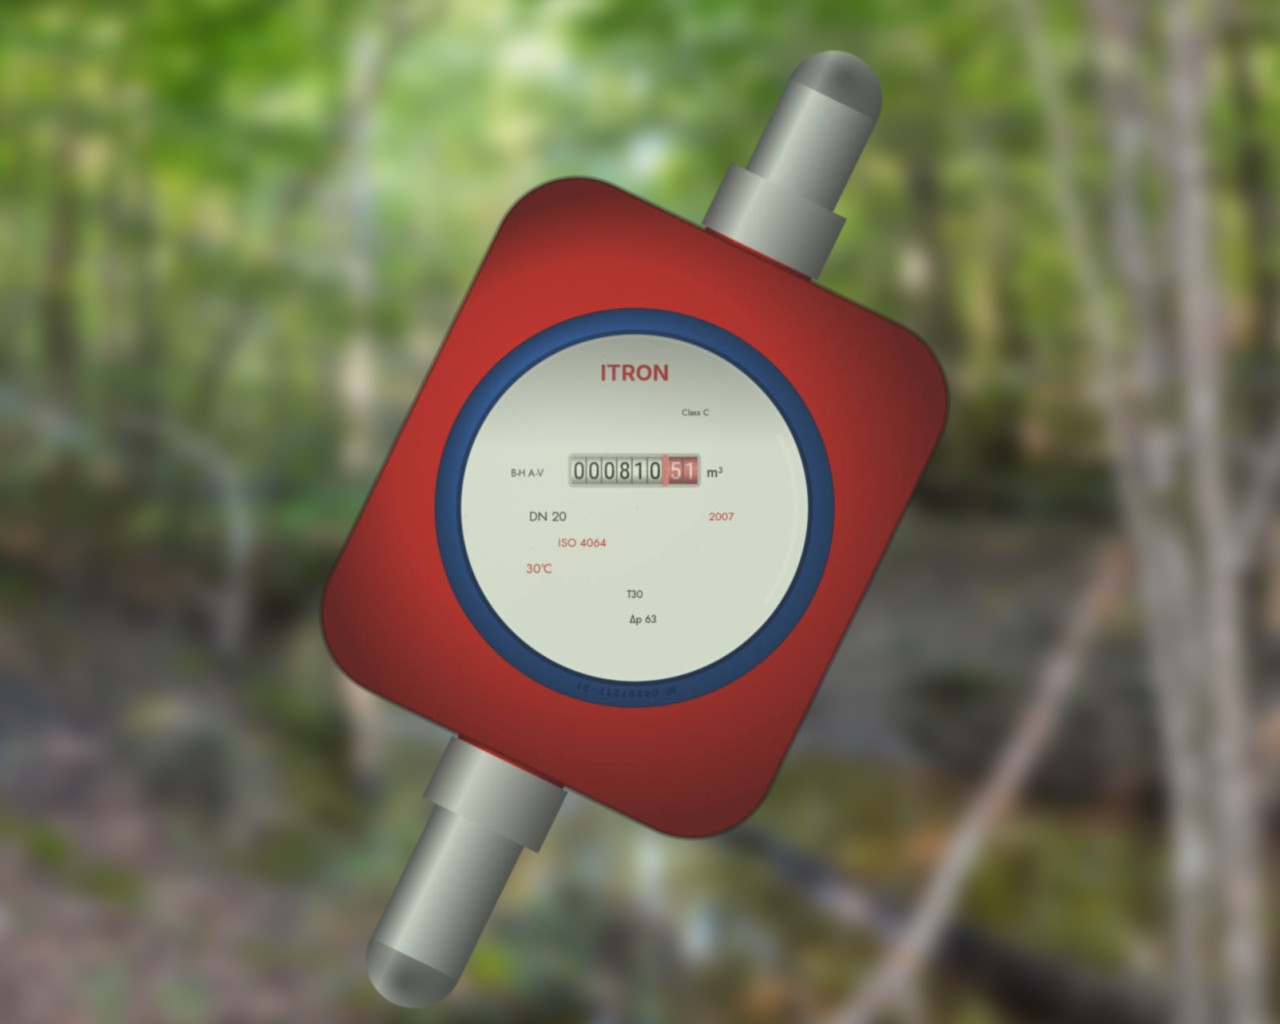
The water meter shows 810.51 (m³)
